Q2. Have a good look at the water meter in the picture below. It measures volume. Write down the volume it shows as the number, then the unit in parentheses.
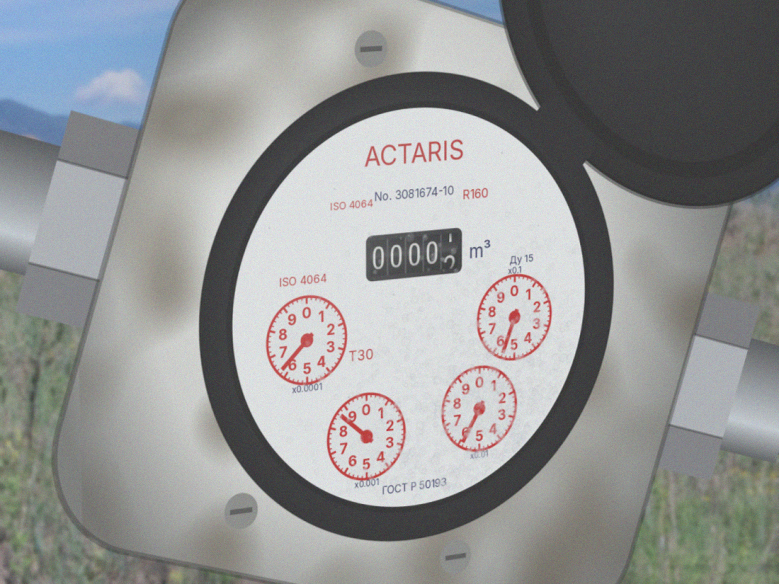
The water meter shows 1.5586 (m³)
